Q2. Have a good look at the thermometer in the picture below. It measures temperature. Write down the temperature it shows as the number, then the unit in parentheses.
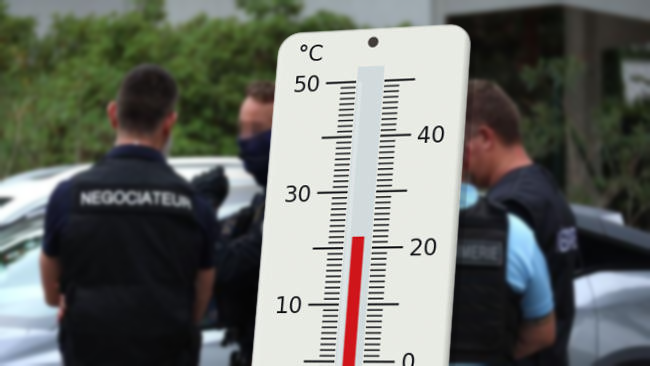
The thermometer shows 22 (°C)
